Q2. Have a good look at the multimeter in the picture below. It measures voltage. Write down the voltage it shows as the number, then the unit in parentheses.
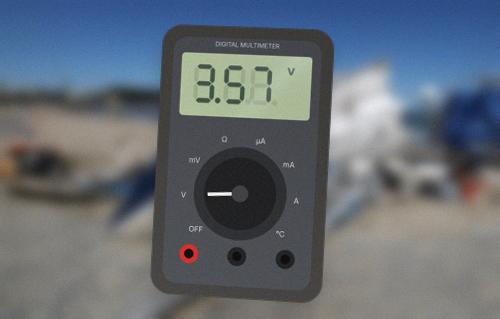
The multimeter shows 3.57 (V)
